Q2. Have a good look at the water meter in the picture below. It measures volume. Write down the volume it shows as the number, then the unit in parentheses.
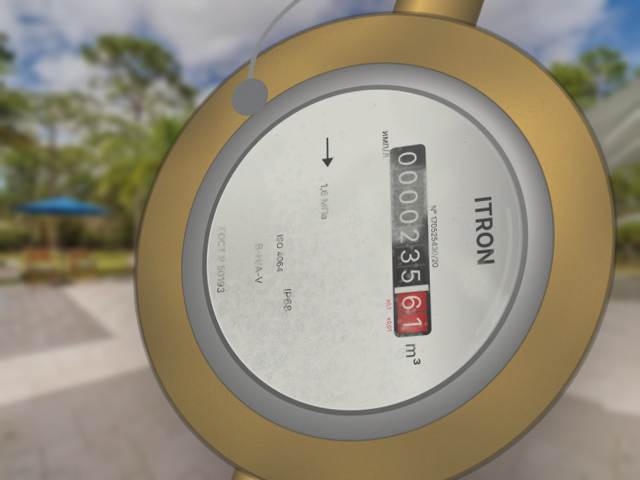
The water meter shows 235.61 (m³)
